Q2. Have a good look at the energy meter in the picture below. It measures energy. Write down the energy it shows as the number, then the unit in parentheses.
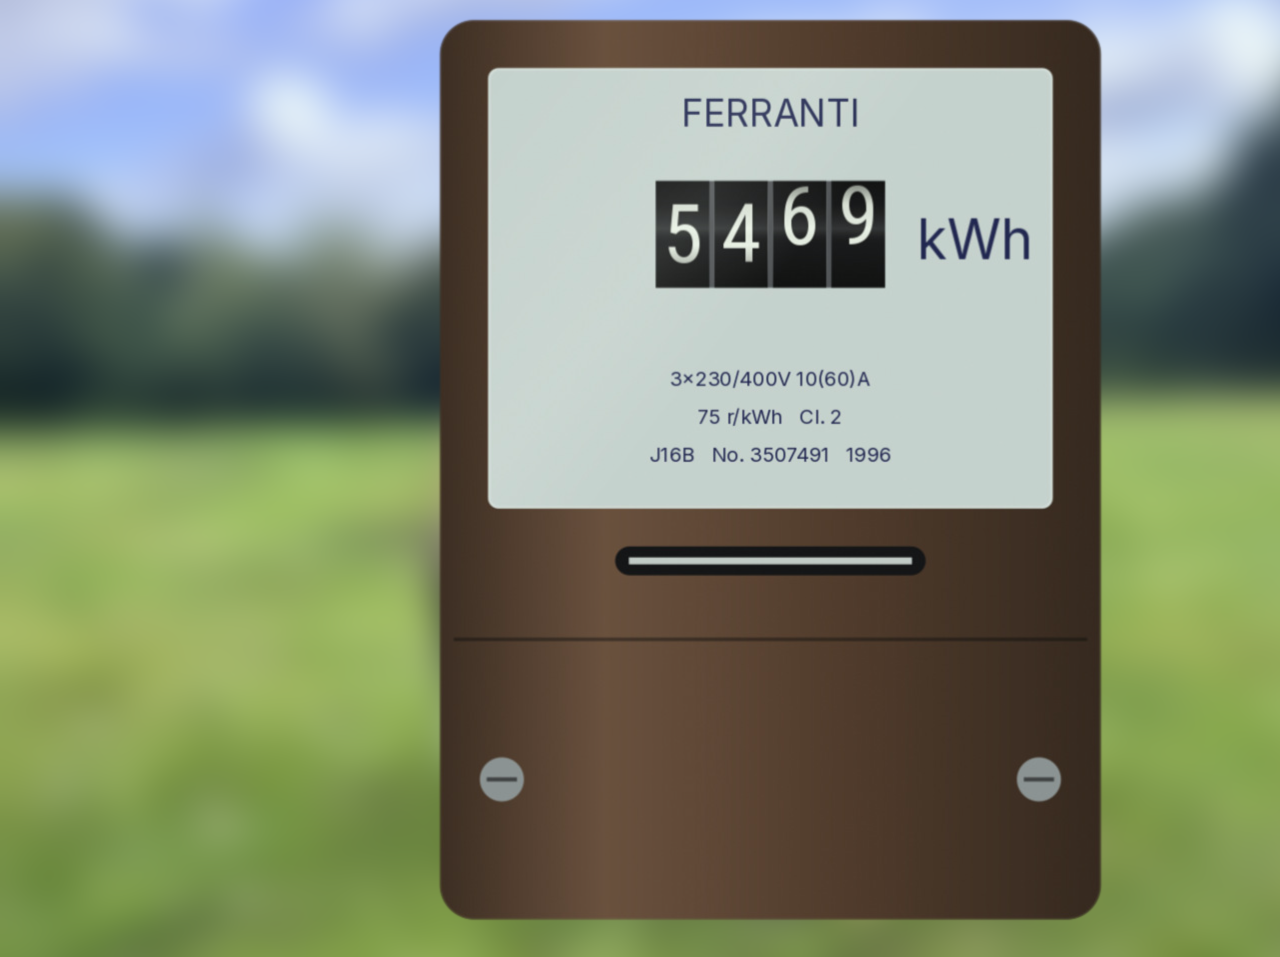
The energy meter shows 5469 (kWh)
